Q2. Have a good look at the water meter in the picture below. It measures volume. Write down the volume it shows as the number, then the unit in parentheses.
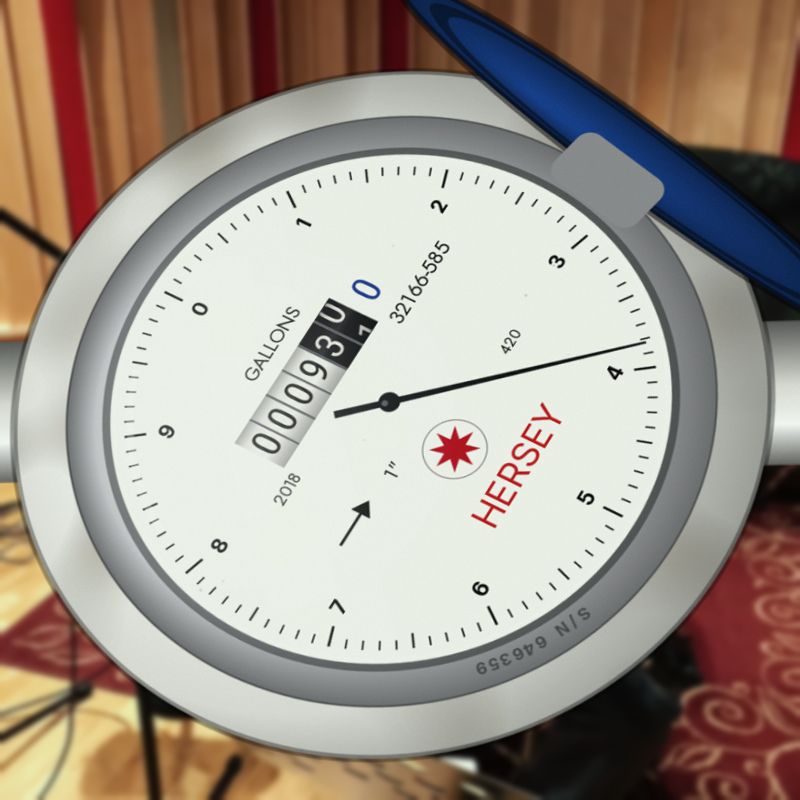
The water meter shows 9303.8 (gal)
